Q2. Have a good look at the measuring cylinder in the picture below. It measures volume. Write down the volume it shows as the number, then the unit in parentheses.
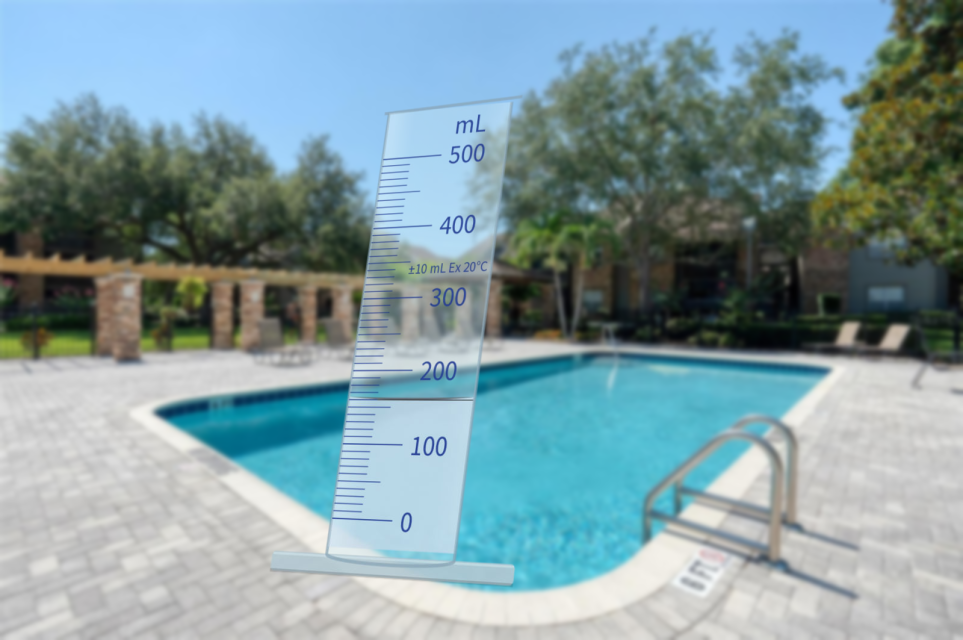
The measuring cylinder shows 160 (mL)
